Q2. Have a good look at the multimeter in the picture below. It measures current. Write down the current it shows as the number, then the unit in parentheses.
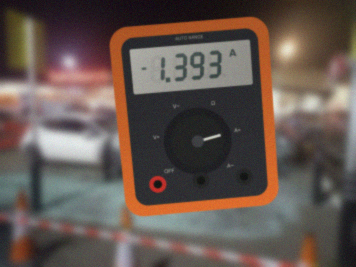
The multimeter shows -1.393 (A)
